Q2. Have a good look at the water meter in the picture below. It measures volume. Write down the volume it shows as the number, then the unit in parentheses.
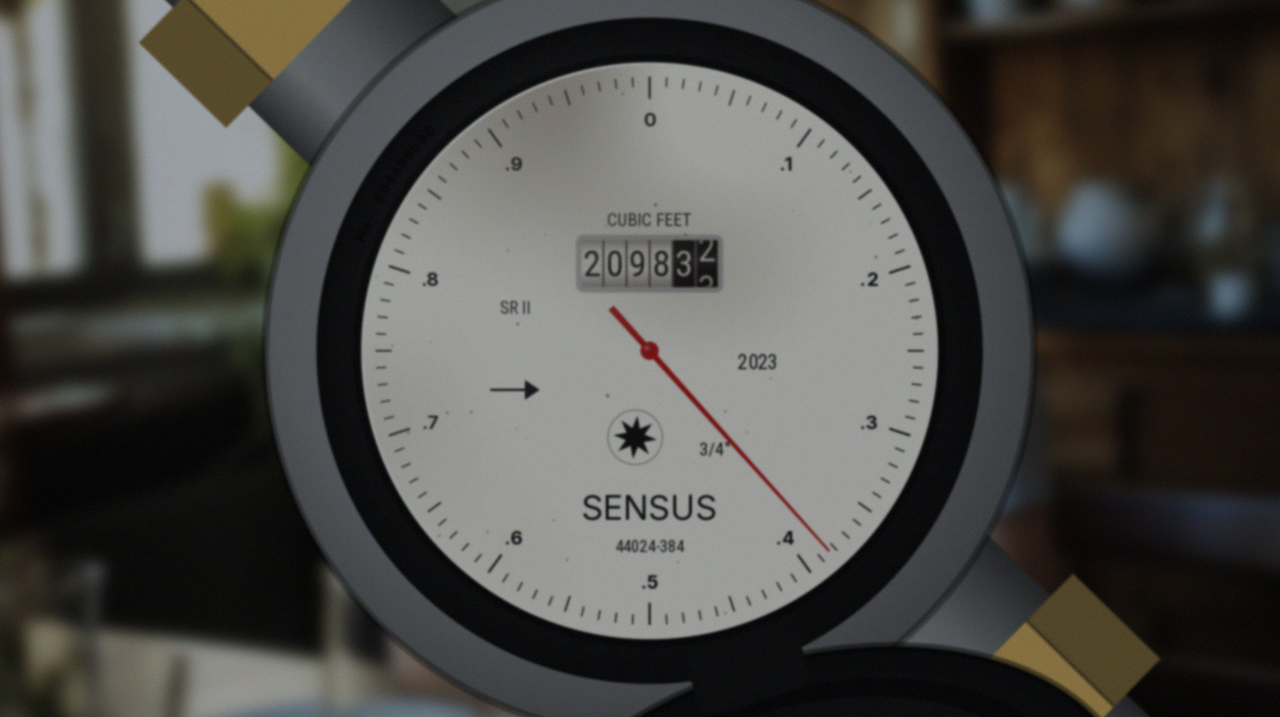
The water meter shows 209832.38 (ft³)
